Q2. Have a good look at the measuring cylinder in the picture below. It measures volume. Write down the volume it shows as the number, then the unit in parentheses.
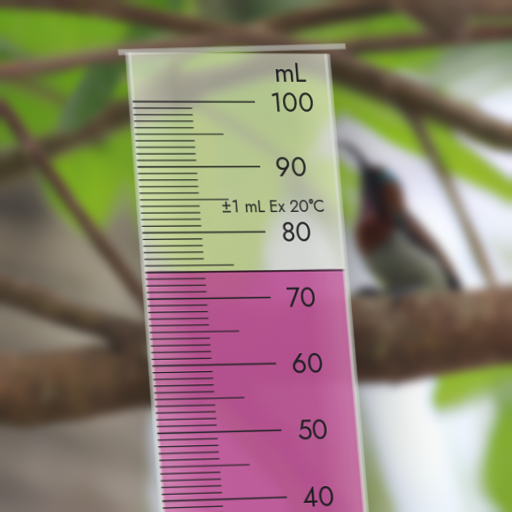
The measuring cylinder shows 74 (mL)
